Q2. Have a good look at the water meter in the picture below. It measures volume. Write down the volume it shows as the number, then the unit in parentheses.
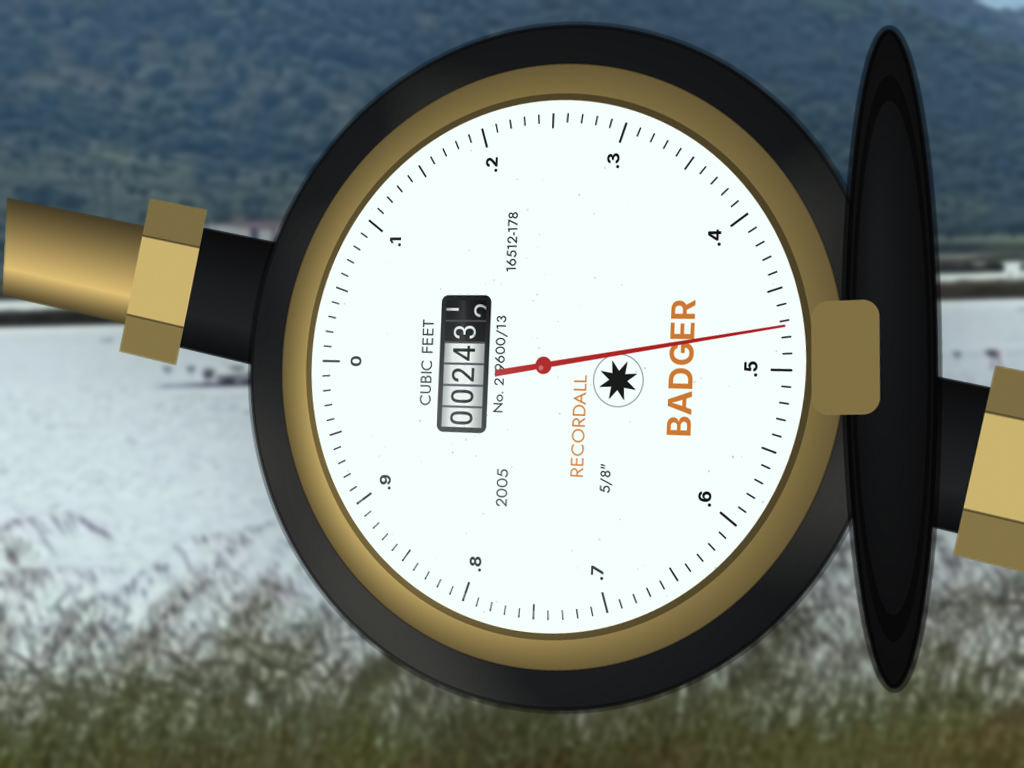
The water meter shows 2431.47 (ft³)
